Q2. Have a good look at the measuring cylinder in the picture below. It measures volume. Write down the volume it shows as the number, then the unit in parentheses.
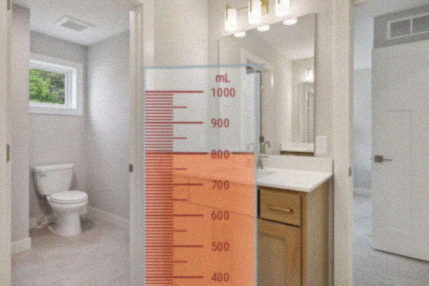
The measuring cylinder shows 800 (mL)
